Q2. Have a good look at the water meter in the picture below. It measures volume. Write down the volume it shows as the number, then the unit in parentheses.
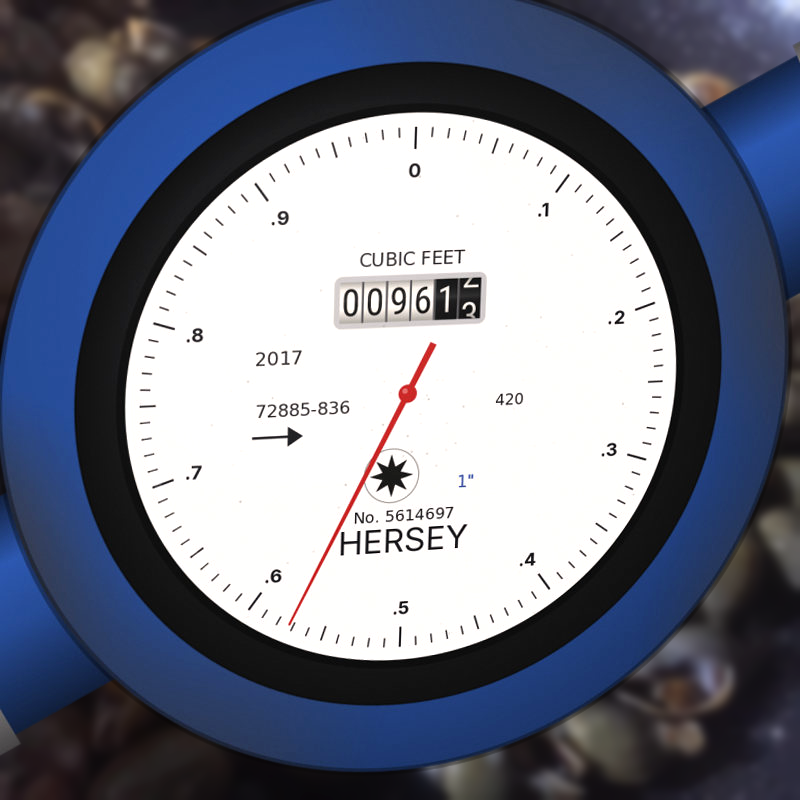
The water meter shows 9612.57 (ft³)
